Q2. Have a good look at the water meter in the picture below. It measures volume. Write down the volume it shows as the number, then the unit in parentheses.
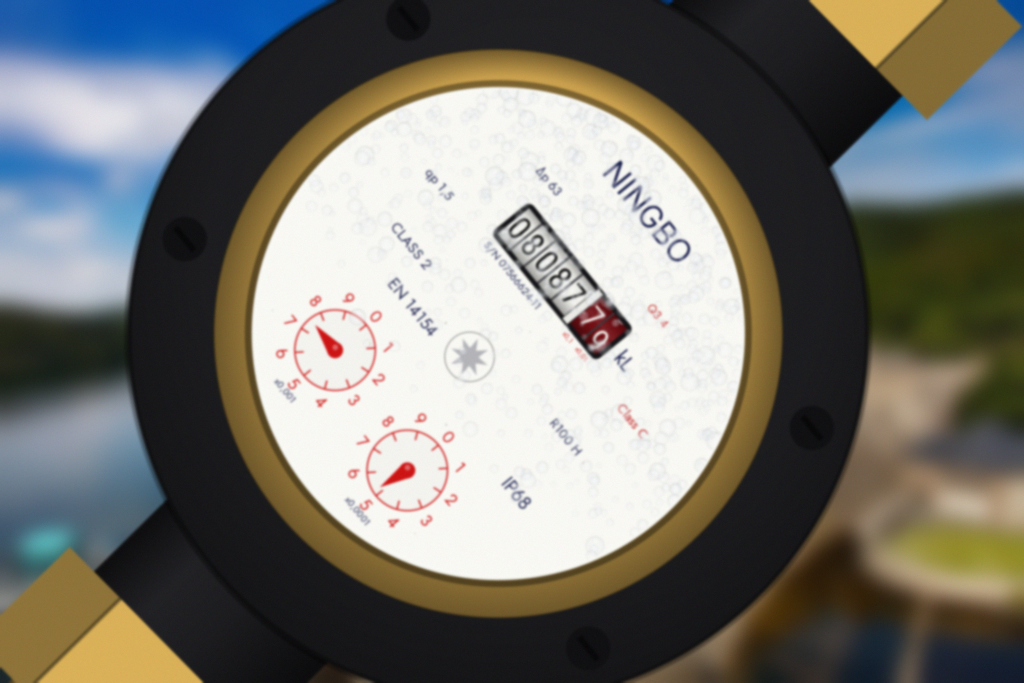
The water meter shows 8087.7875 (kL)
